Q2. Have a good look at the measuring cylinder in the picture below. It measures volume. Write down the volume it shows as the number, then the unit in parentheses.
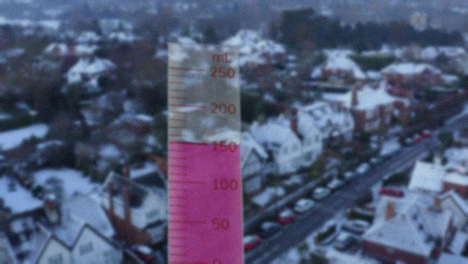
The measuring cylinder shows 150 (mL)
